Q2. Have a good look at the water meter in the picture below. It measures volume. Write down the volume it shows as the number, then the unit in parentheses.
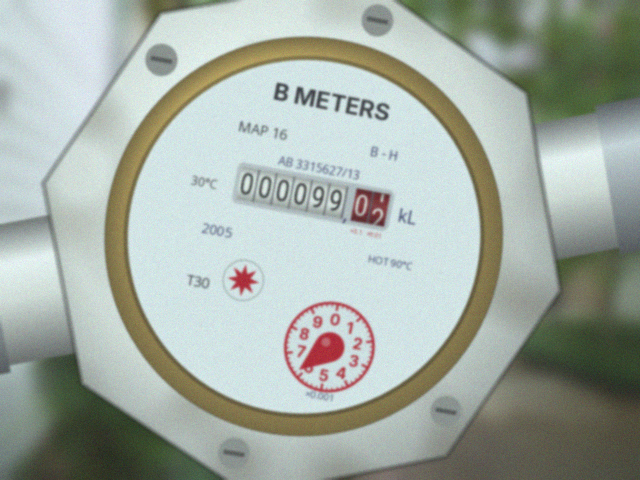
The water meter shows 99.016 (kL)
